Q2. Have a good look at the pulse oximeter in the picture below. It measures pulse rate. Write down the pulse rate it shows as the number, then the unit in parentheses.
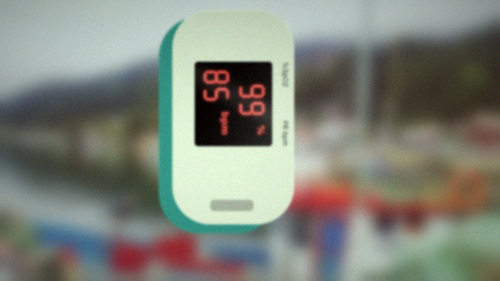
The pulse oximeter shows 85 (bpm)
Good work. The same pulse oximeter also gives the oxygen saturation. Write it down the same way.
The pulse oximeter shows 99 (%)
